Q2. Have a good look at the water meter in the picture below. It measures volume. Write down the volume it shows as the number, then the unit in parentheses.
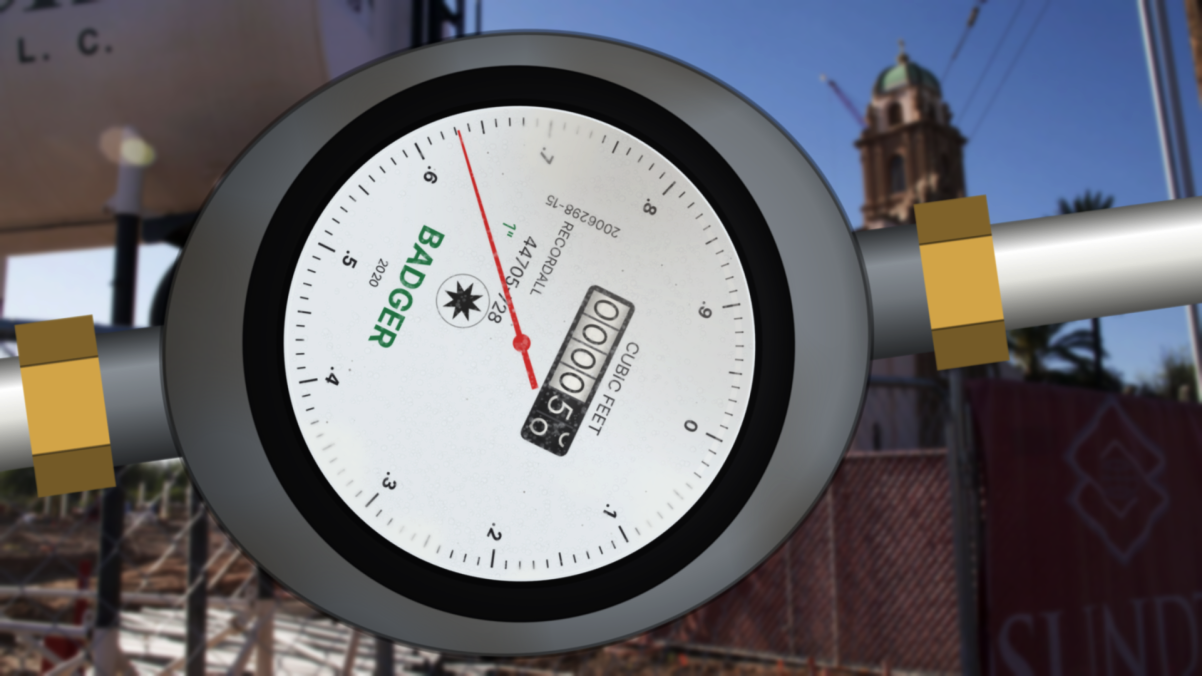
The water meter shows 58.63 (ft³)
